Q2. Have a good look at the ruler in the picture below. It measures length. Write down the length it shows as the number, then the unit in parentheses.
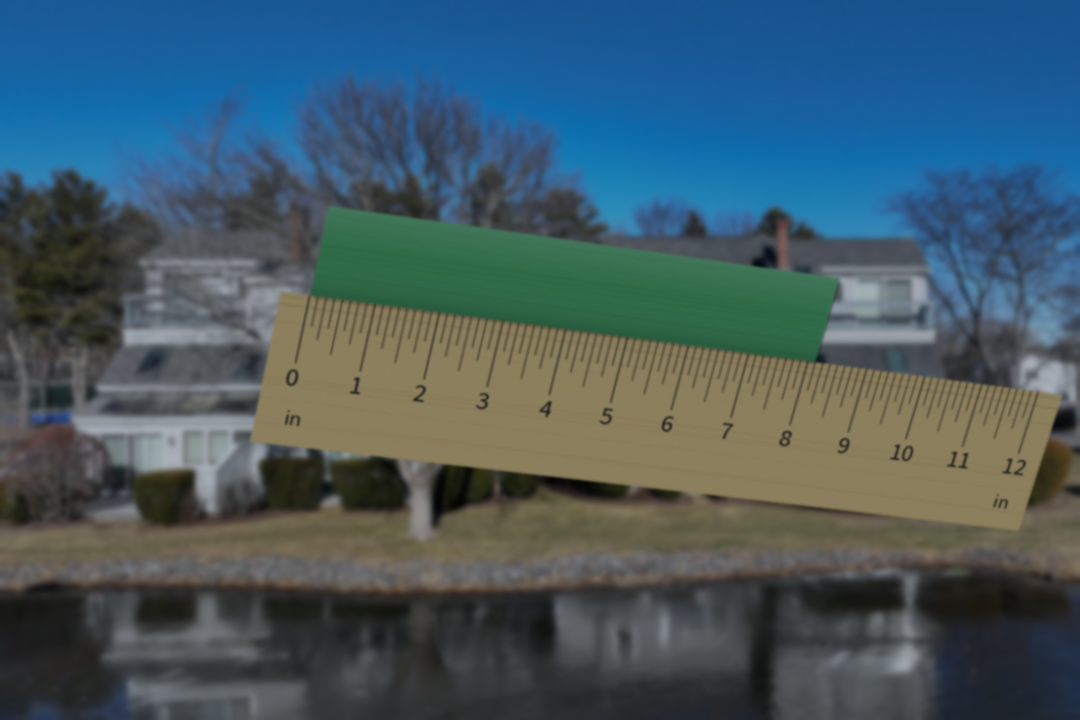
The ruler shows 8.125 (in)
